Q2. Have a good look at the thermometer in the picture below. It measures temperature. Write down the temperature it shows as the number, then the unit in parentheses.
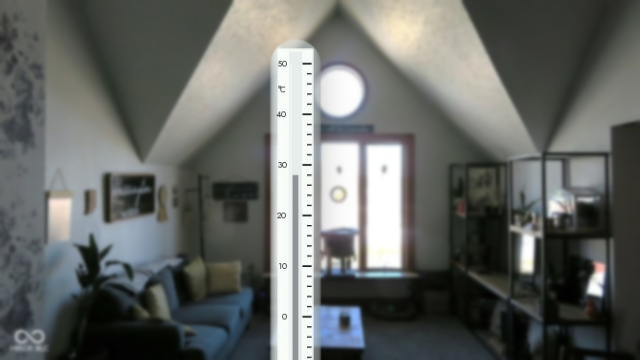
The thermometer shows 28 (°C)
